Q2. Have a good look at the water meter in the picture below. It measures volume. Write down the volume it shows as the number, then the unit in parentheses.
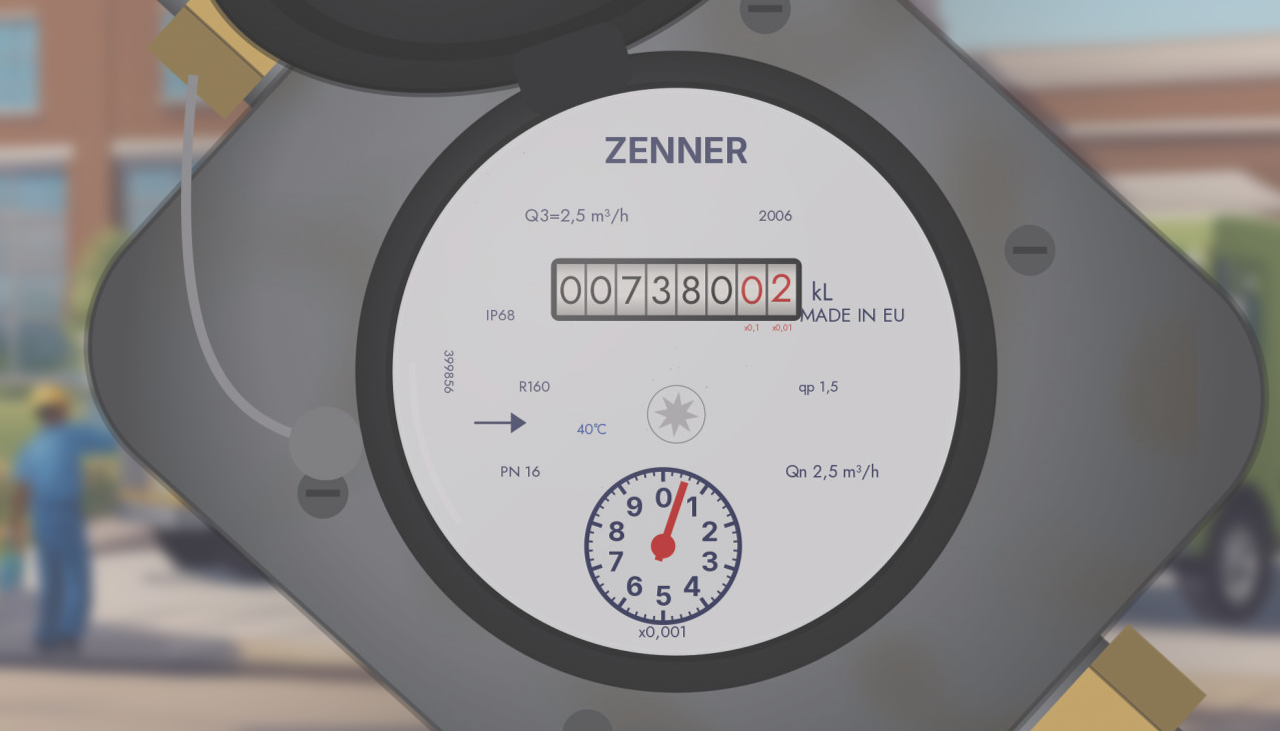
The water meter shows 7380.020 (kL)
